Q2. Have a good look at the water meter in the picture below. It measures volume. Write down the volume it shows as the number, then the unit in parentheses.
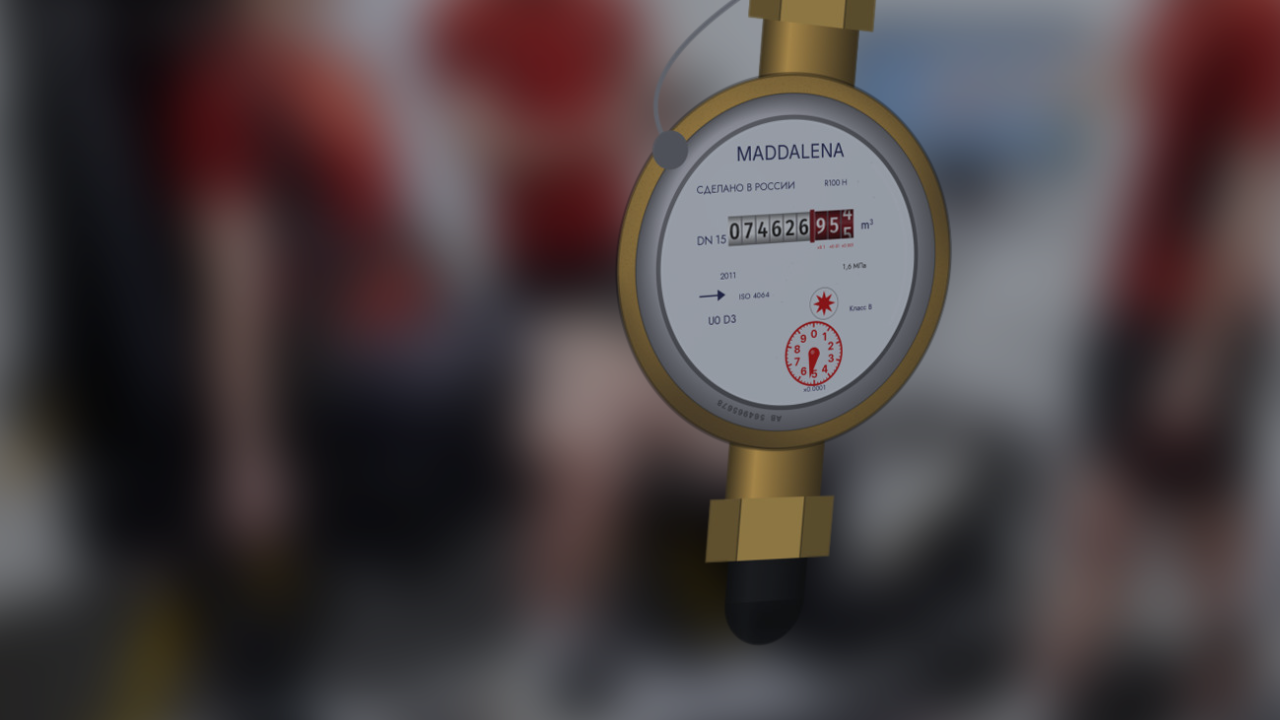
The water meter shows 74626.9545 (m³)
